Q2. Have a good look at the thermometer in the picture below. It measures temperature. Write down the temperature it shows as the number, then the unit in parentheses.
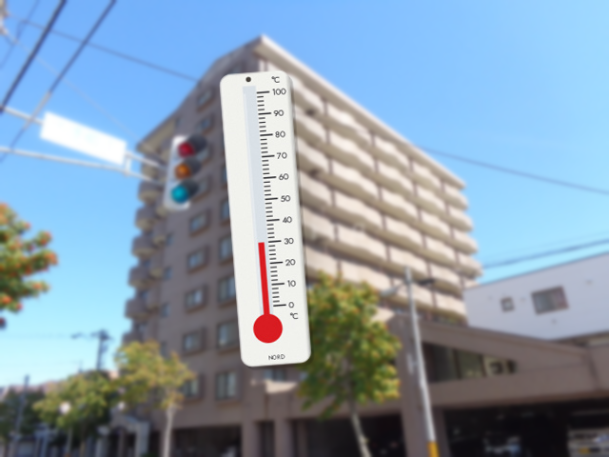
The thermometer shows 30 (°C)
